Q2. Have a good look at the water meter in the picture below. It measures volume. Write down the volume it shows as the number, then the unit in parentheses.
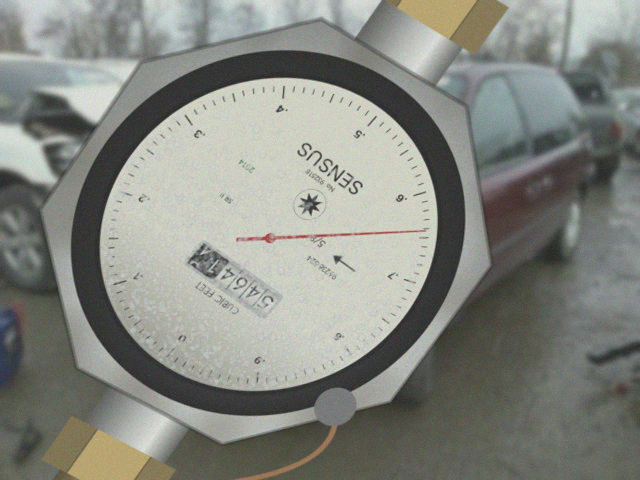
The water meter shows 546413.64 (ft³)
